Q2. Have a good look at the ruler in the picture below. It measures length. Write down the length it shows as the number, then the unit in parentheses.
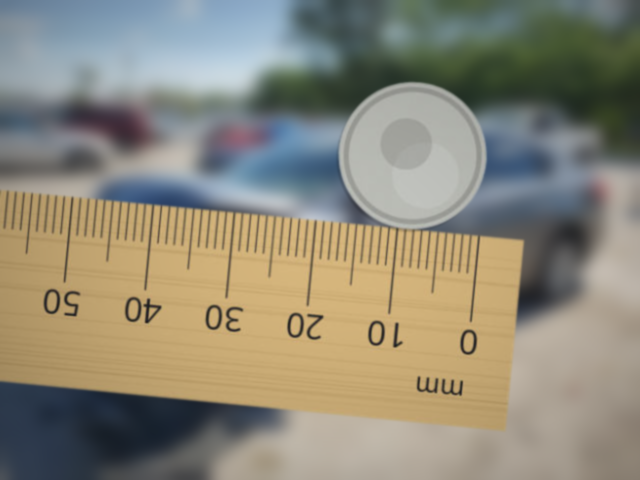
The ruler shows 18 (mm)
